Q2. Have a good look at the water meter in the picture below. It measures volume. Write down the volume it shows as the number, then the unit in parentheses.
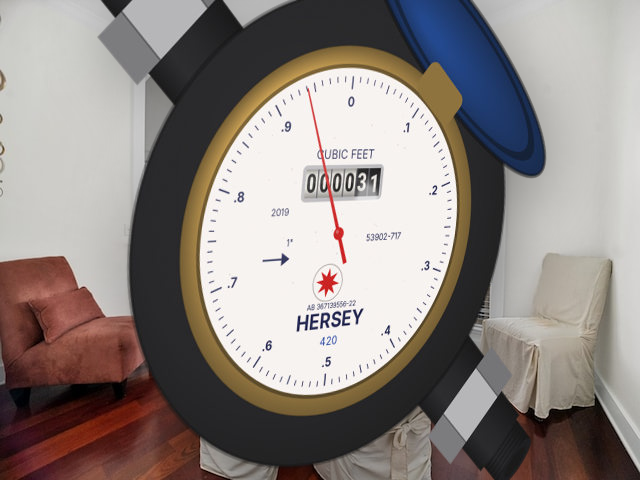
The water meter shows 30.94 (ft³)
